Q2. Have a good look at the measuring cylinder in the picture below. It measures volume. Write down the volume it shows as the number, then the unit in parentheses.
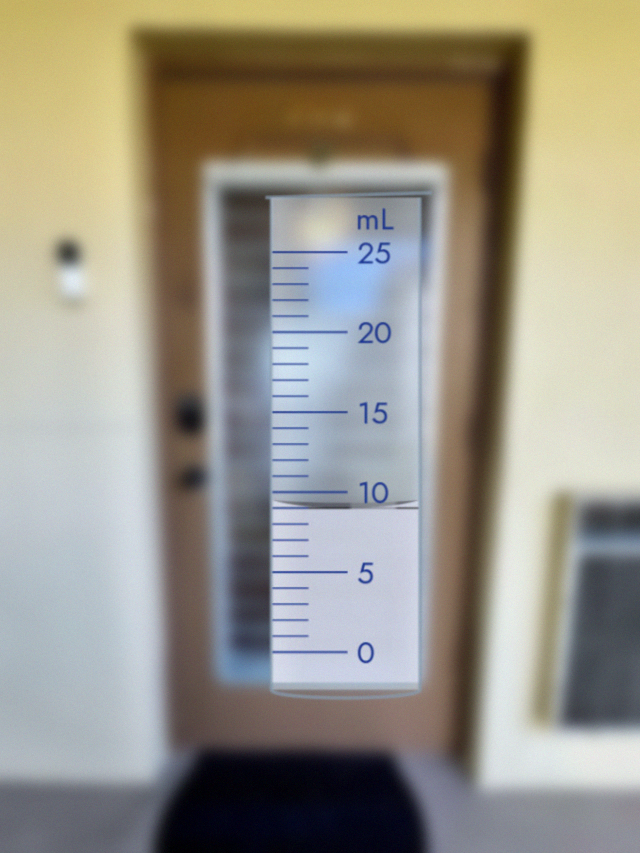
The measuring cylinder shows 9 (mL)
